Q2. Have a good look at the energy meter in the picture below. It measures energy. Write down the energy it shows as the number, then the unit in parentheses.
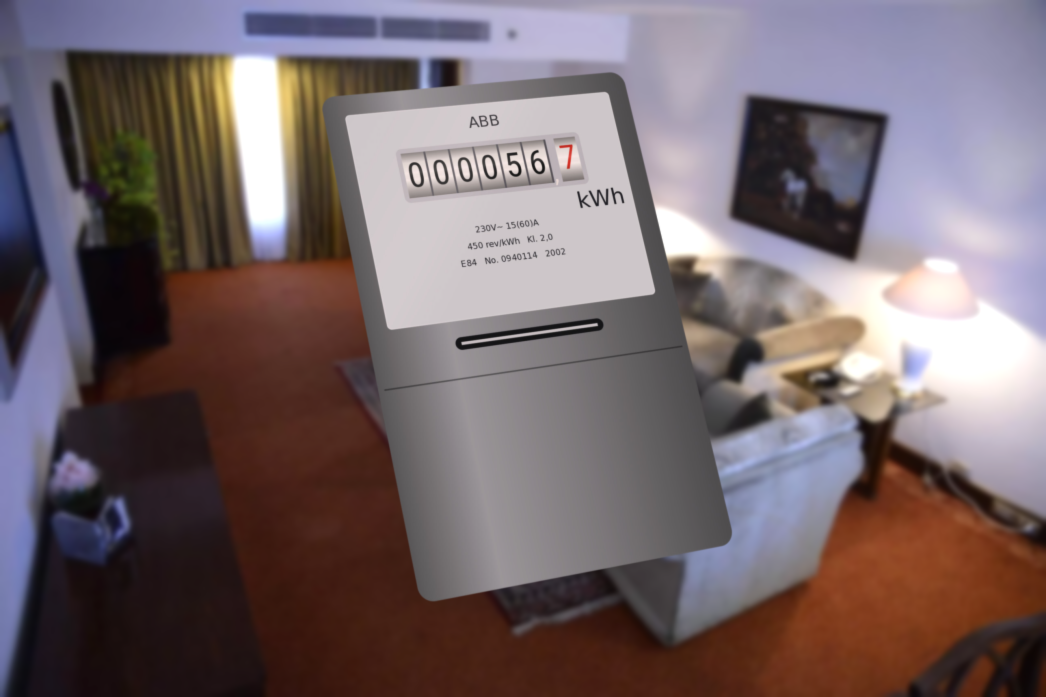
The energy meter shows 56.7 (kWh)
